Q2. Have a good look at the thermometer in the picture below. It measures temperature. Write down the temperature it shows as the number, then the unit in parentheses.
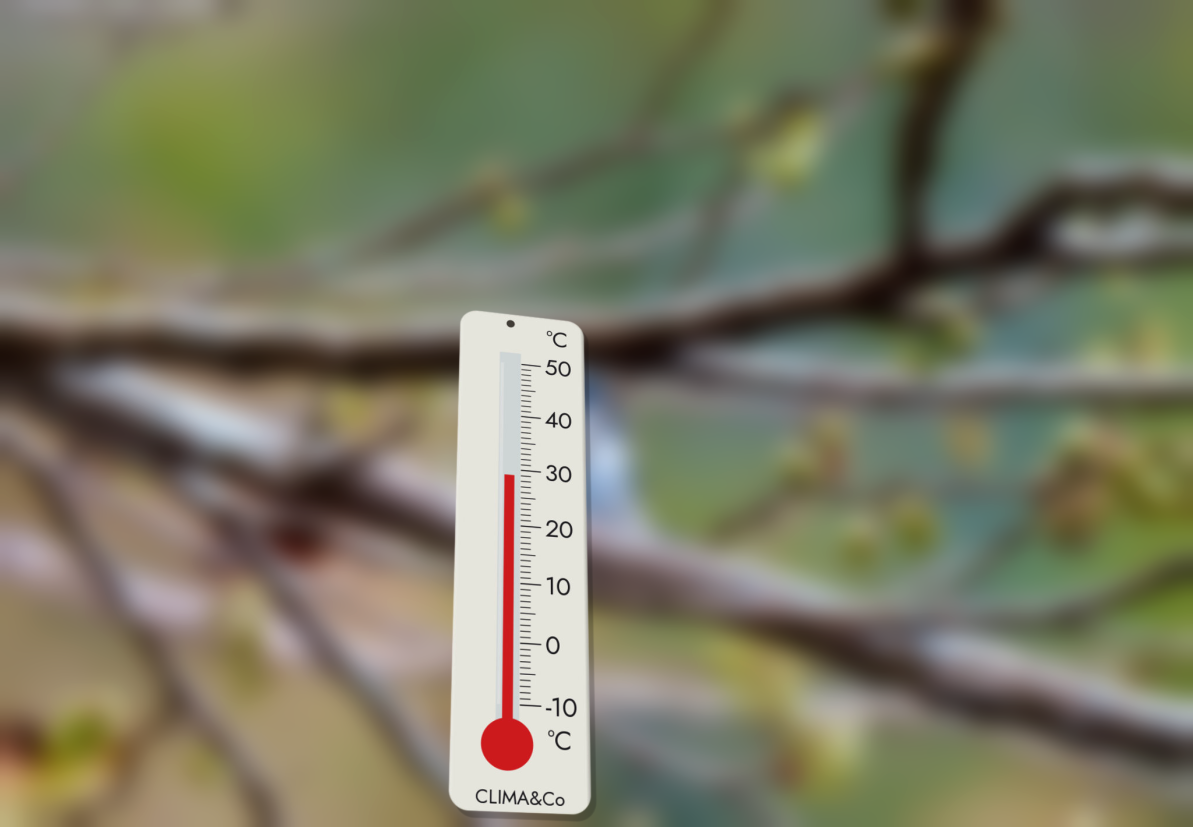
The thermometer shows 29 (°C)
